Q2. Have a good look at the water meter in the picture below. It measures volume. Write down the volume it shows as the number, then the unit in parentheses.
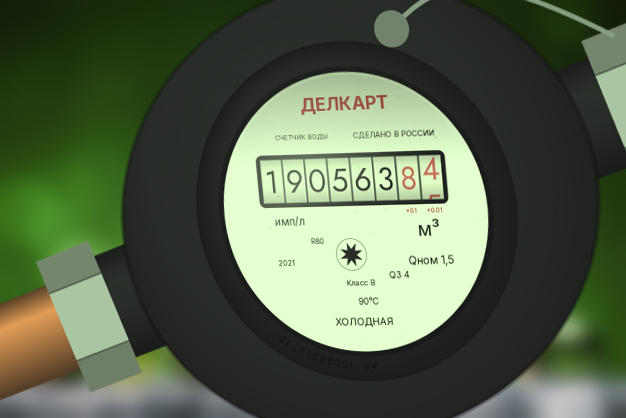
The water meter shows 190563.84 (m³)
